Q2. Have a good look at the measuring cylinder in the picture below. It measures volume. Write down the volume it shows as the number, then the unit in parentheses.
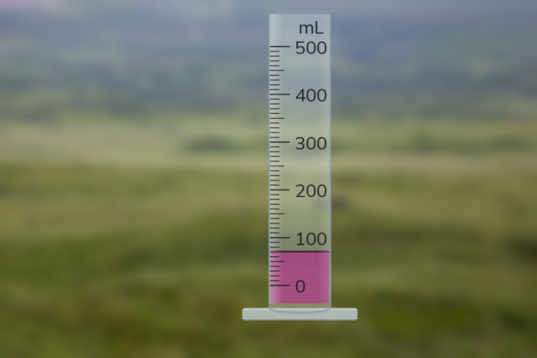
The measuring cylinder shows 70 (mL)
